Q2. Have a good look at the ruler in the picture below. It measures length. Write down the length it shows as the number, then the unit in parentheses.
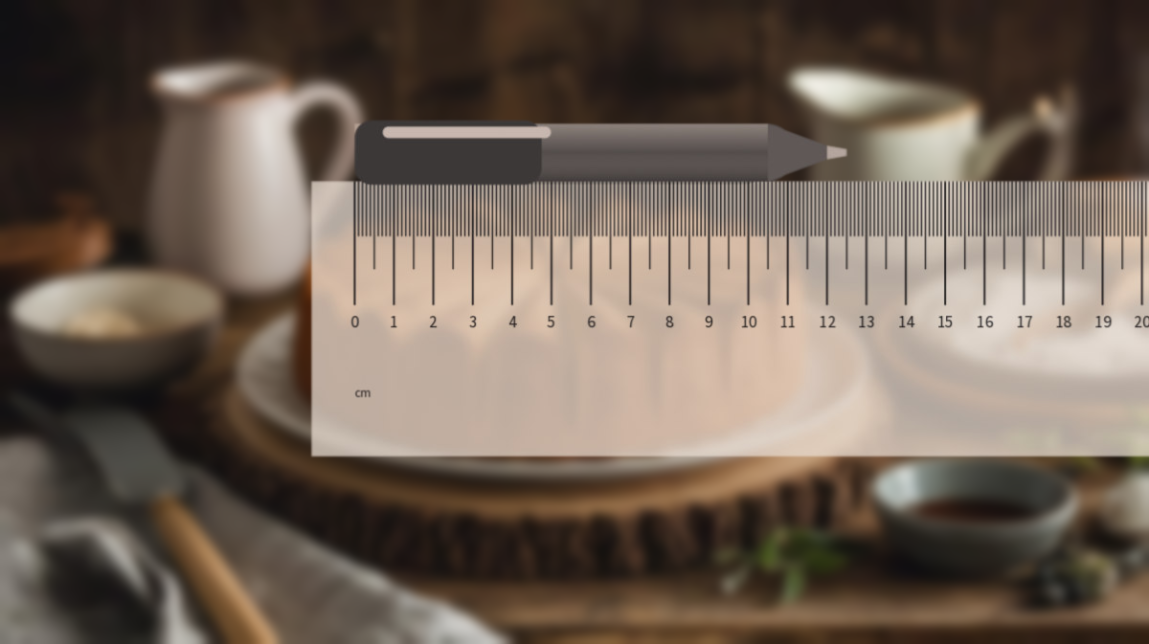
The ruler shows 12.5 (cm)
